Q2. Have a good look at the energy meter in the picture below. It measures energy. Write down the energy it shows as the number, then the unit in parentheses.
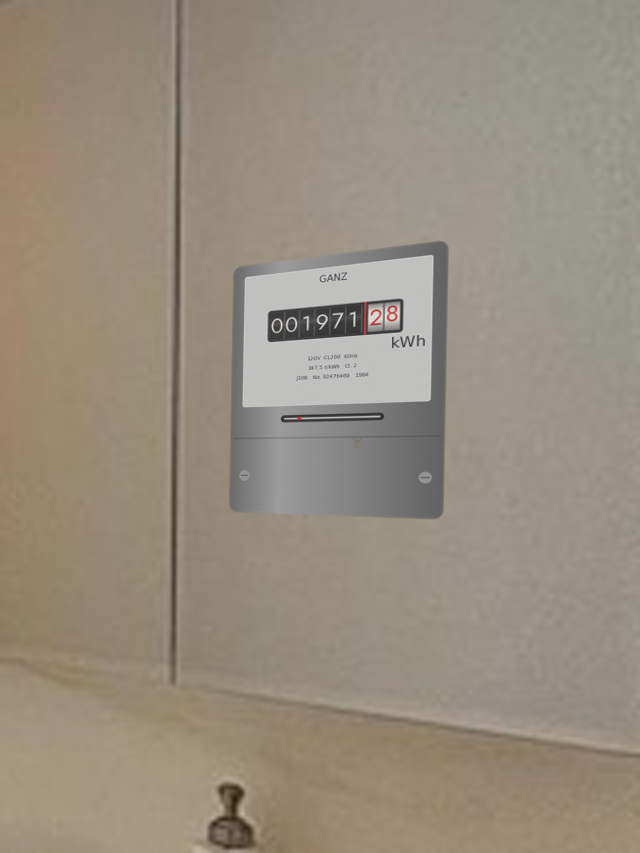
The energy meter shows 1971.28 (kWh)
